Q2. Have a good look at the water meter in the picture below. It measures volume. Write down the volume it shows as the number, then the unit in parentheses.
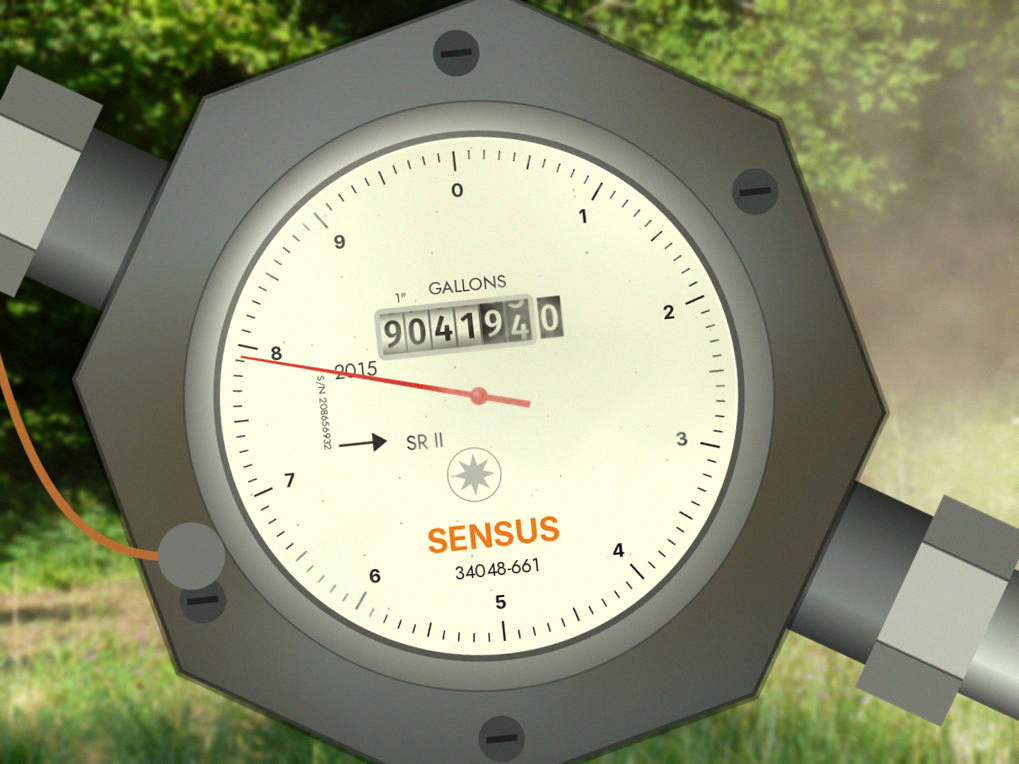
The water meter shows 9041937.9 (gal)
